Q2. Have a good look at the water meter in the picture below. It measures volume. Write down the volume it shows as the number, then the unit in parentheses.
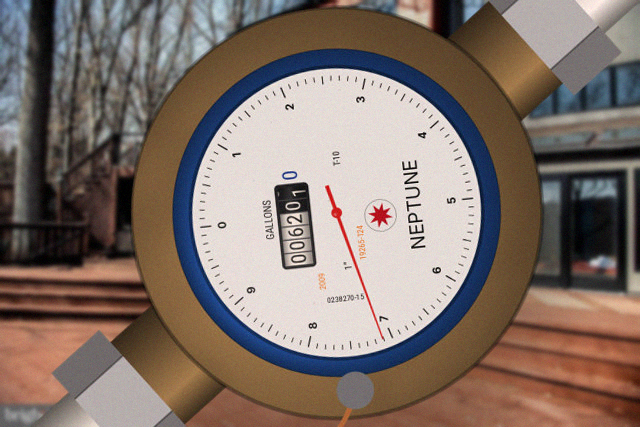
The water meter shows 62007.1 (gal)
